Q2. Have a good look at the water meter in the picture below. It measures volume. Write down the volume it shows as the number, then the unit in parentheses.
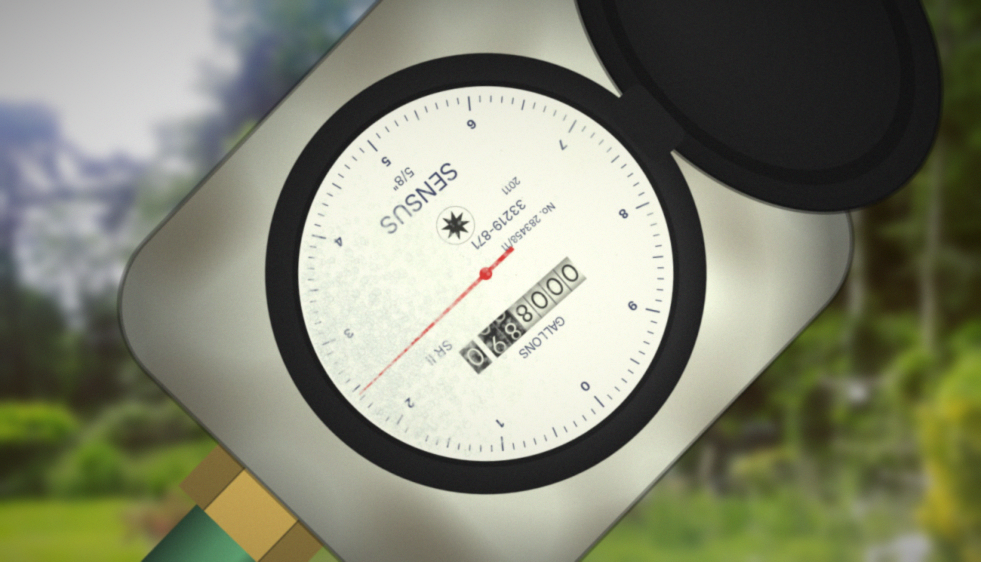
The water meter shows 8892.4 (gal)
